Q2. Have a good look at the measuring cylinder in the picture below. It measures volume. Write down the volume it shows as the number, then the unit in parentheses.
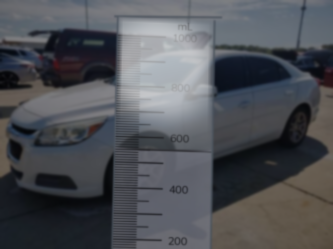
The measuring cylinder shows 550 (mL)
